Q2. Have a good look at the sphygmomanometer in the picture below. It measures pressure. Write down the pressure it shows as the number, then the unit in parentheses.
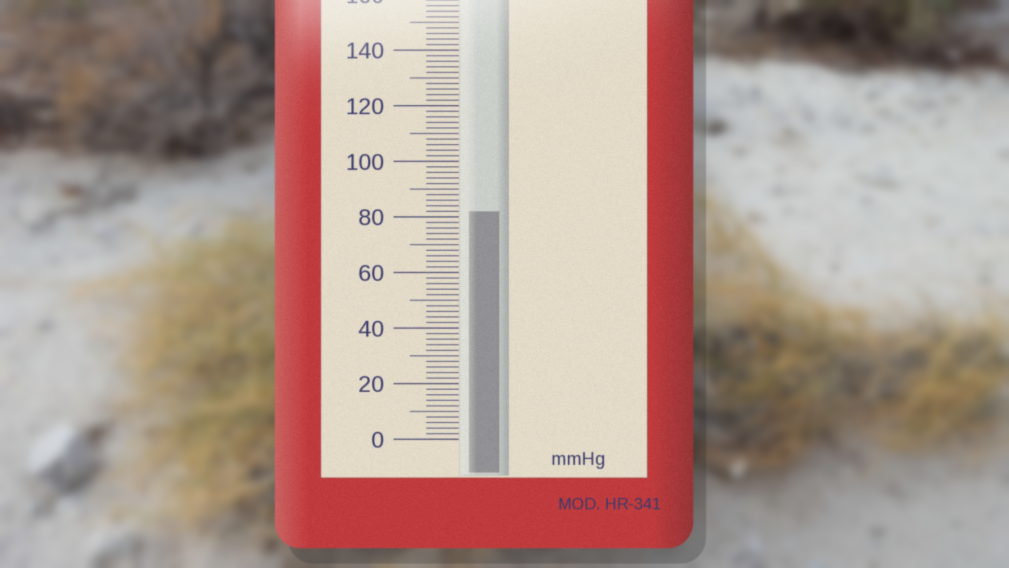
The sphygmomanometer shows 82 (mmHg)
